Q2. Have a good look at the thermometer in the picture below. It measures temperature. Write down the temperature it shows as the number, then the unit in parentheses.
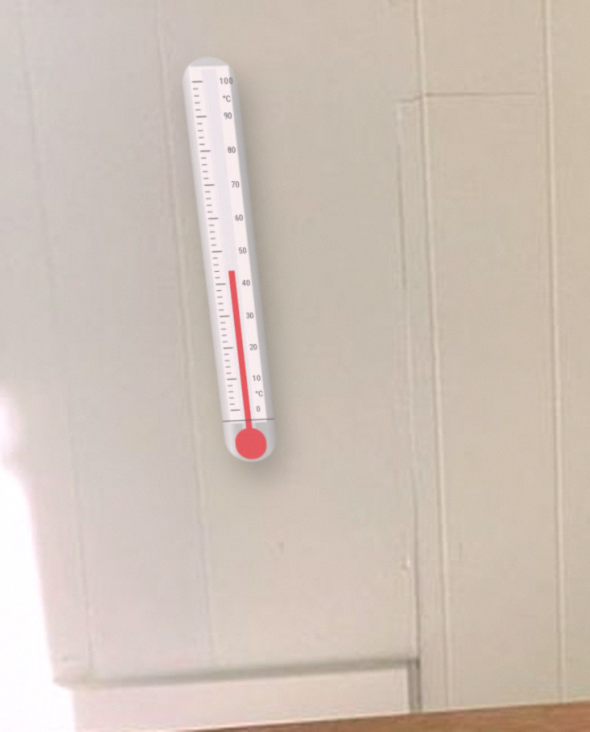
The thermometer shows 44 (°C)
